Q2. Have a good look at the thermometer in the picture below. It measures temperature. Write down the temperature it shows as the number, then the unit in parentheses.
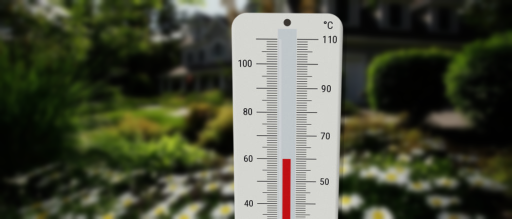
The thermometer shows 60 (°C)
